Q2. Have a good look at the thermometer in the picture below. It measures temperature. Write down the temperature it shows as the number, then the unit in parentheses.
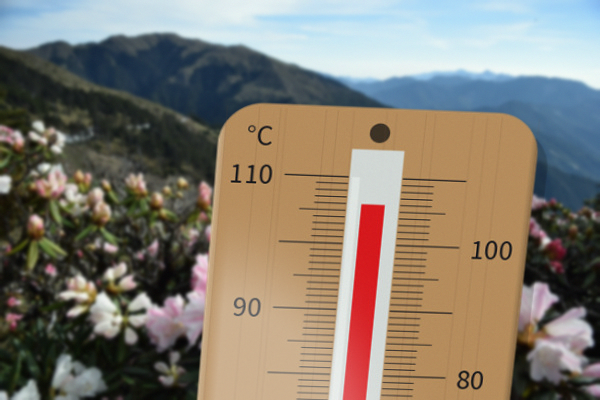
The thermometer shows 106 (°C)
